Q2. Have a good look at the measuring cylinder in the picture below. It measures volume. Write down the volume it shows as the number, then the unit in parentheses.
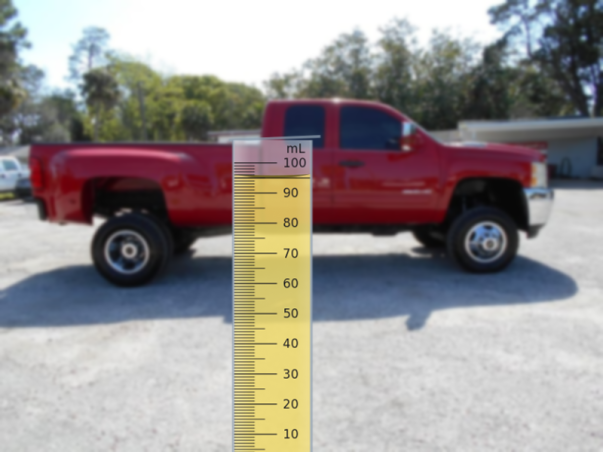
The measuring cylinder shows 95 (mL)
